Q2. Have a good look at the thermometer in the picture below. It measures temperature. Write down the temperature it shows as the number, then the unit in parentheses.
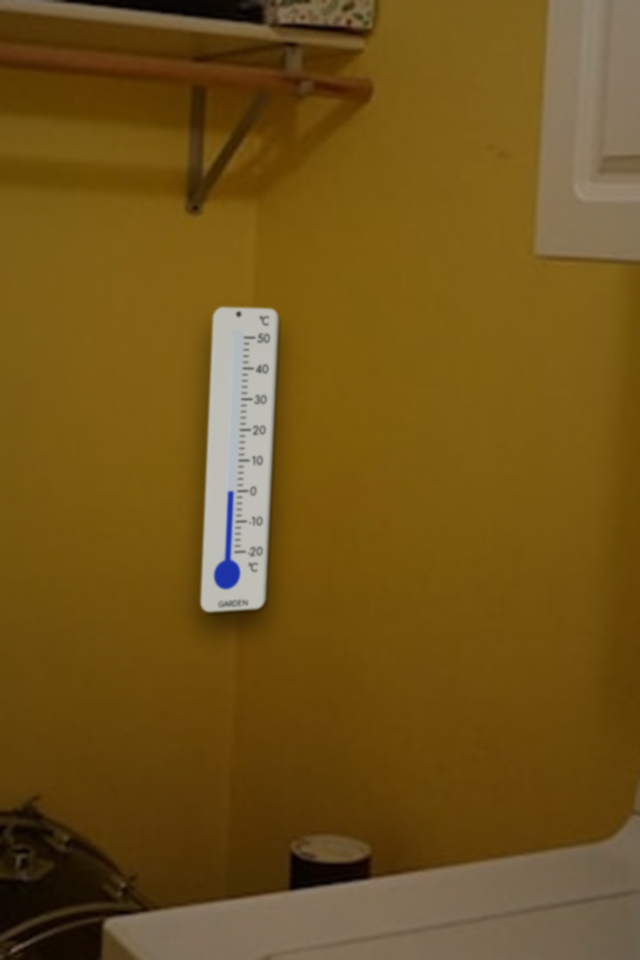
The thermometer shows 0 (°C)
